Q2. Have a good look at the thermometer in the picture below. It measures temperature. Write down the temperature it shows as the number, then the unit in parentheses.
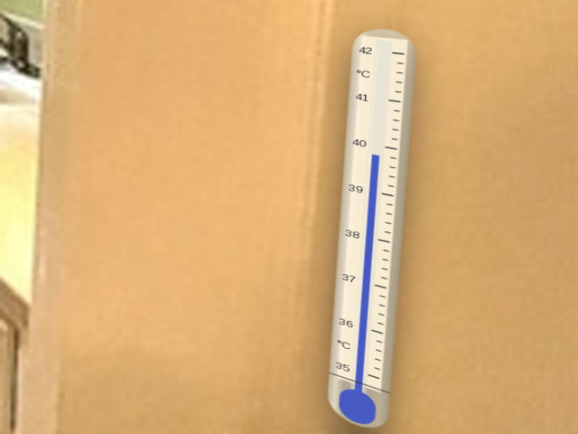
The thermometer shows 39.8 (°C)
